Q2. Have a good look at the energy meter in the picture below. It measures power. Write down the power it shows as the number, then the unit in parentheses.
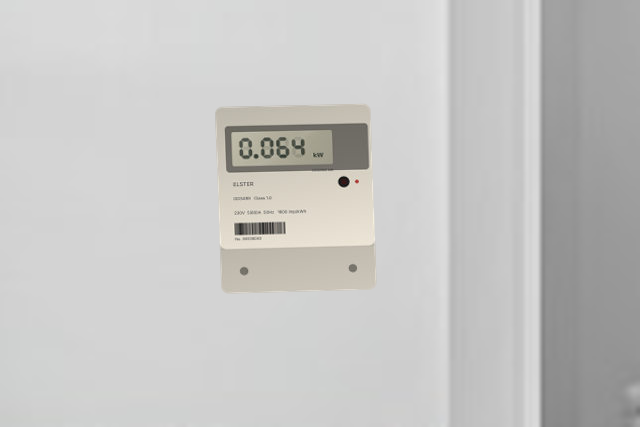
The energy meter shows 0.064 (kW)
